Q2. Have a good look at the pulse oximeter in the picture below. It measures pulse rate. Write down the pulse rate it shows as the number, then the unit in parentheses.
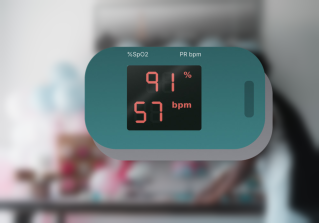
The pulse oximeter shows 57 (bpm)
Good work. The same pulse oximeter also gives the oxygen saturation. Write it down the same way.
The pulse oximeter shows 91 (%)
